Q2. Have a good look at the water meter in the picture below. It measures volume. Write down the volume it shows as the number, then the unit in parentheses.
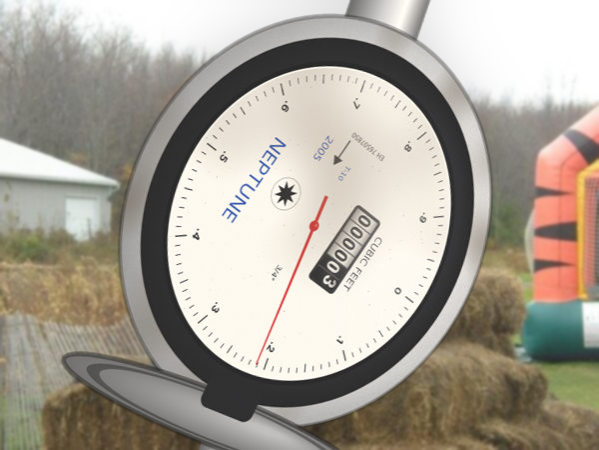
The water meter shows 3.21 (ft³)
